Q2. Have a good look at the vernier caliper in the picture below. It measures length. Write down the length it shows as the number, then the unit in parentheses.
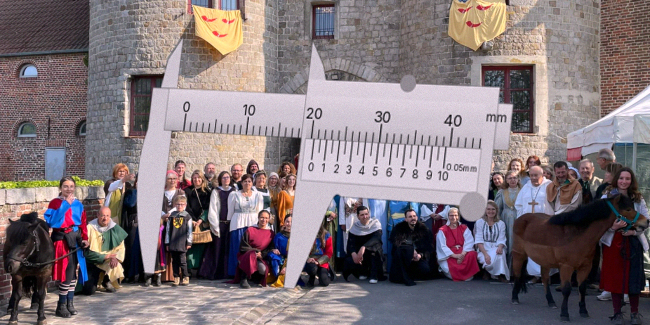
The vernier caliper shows 20.4 (mm)
